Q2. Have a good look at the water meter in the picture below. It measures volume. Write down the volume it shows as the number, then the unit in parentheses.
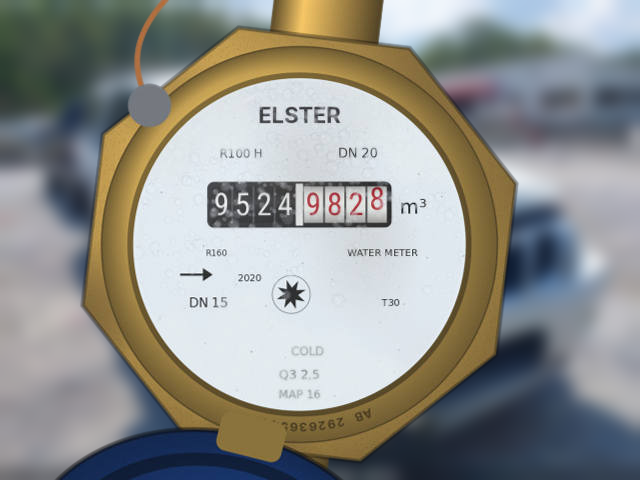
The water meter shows 9524.9828 (m³)
